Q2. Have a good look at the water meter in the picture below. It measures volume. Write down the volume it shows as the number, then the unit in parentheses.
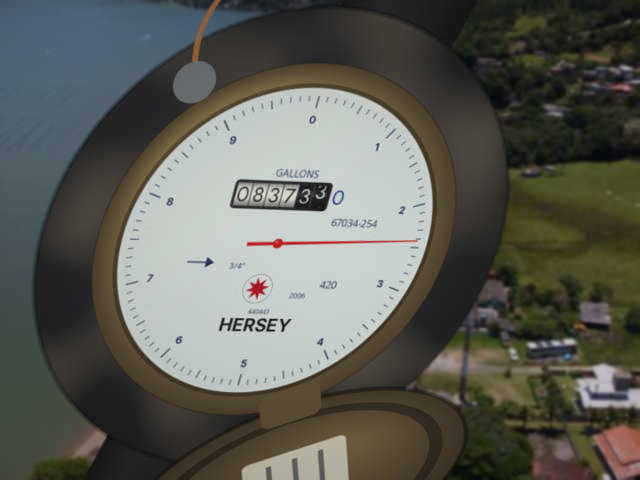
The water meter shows 837332.4 (gal)
